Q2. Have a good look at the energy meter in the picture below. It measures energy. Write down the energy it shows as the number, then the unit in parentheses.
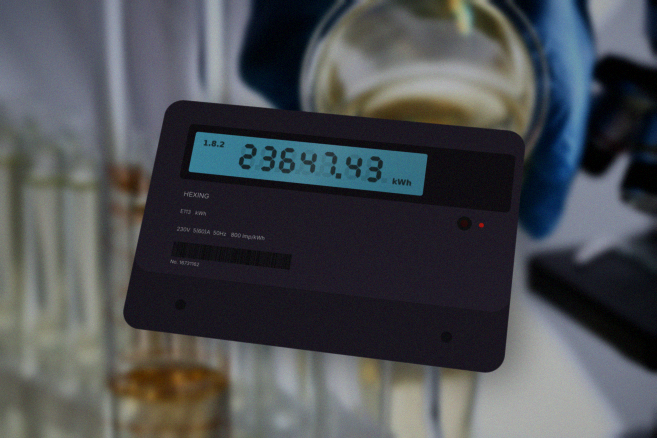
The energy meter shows 23647.43 (kWh)
